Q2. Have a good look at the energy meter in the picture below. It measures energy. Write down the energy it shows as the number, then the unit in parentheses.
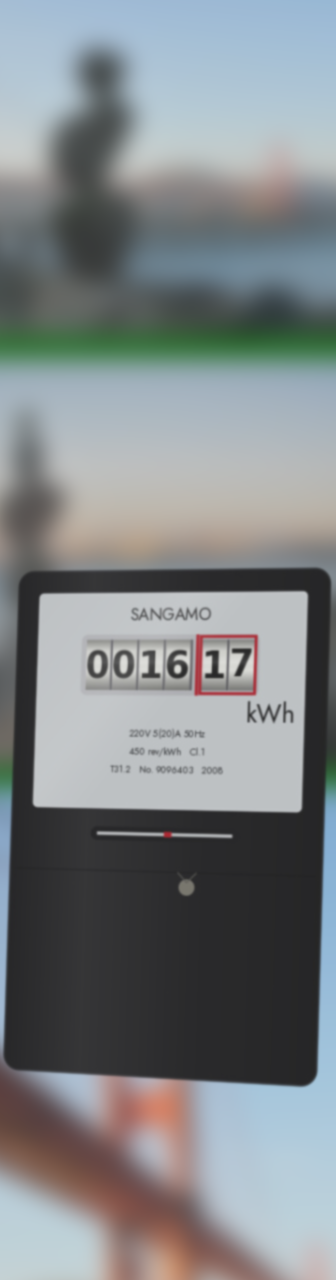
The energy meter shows 16.17 (kWh)
